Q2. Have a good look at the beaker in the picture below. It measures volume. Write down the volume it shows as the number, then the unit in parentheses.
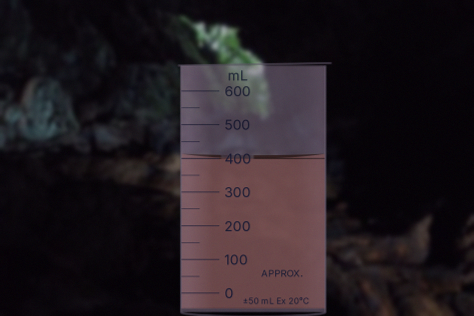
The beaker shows 400 (mL)
